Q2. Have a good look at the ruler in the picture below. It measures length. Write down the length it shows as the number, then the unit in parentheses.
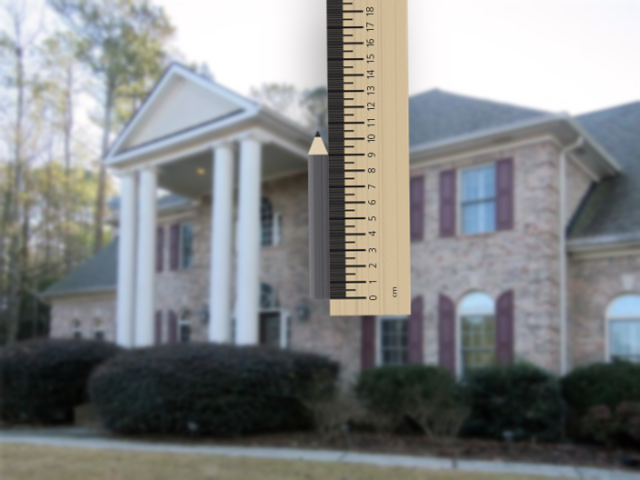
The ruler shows 10.5 (cm)
